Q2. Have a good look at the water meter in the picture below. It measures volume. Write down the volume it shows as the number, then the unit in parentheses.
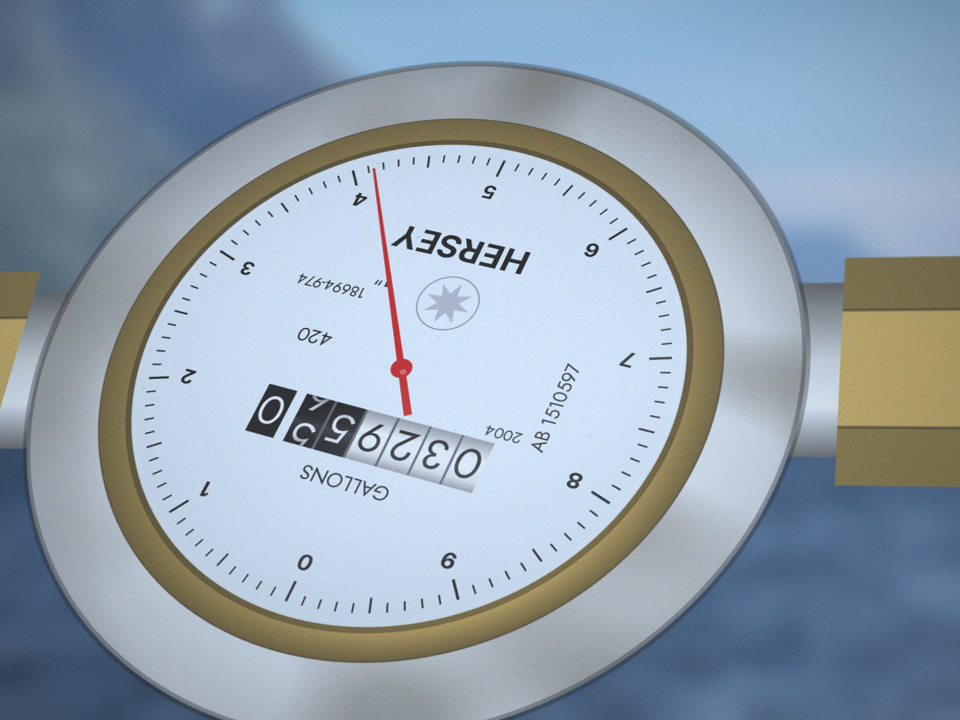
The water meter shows 329554.1 (gal)
